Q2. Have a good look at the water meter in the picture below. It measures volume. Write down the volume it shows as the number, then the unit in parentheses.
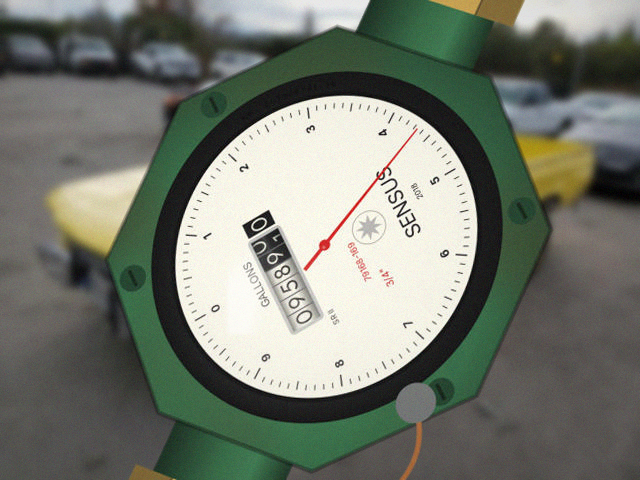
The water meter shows 958904.3 (gal)
